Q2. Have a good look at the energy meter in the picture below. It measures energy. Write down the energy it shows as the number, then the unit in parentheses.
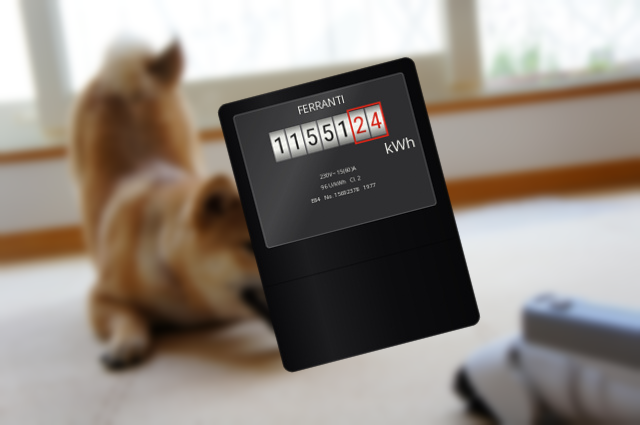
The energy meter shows 11551.24 (kWh)
